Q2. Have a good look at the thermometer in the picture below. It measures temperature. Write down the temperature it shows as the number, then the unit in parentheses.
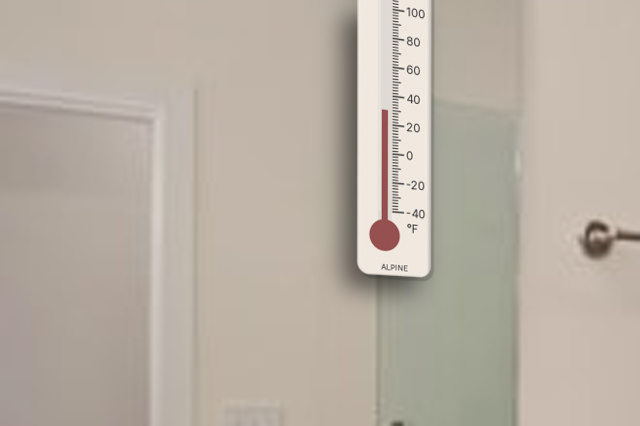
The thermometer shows 30 (°F)
